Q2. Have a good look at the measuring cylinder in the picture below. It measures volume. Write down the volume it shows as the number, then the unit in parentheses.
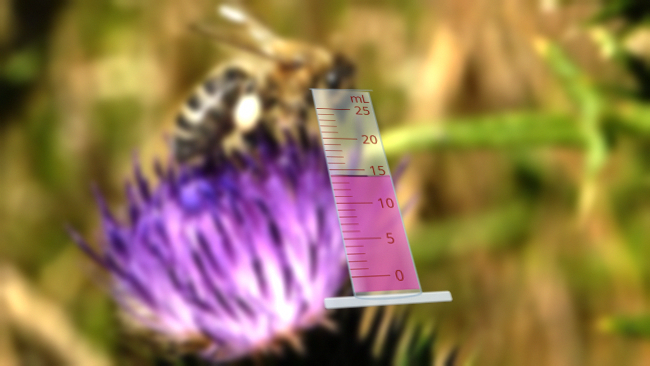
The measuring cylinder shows 14 (mL)
